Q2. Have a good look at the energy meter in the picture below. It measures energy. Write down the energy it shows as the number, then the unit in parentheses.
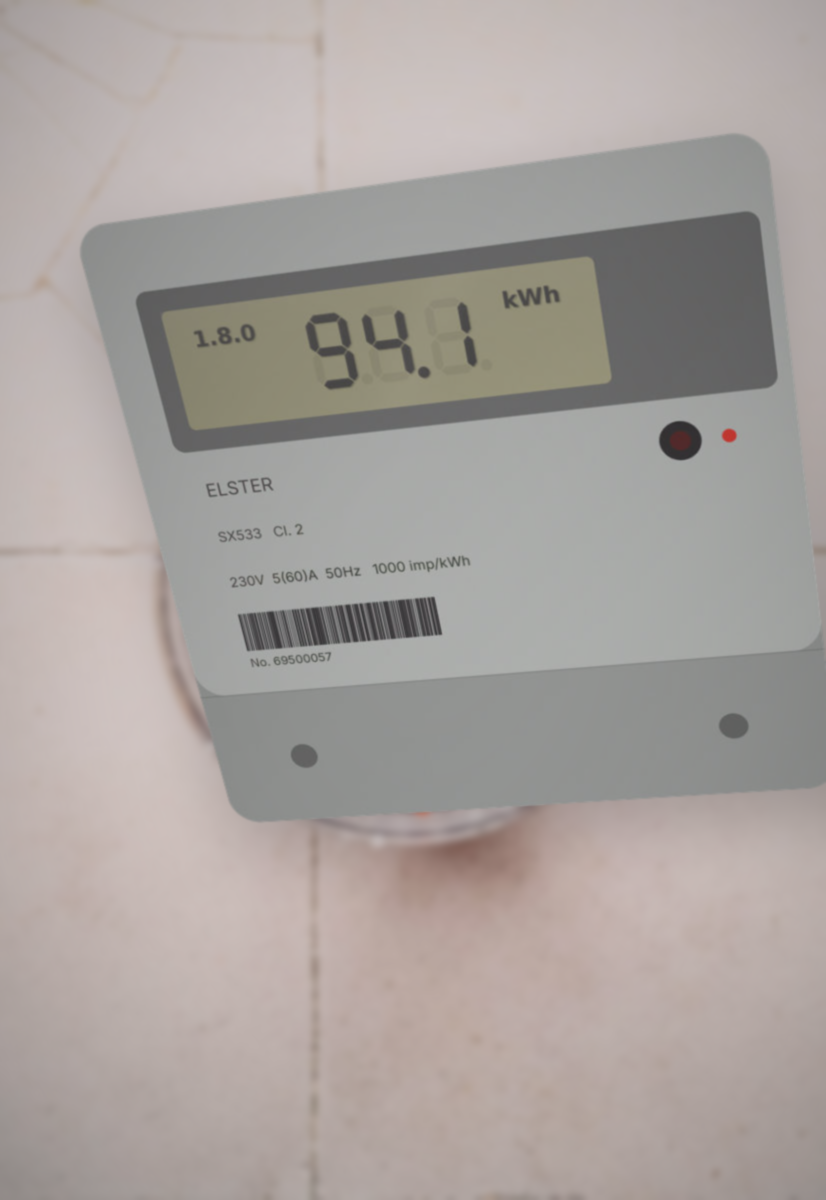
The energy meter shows 94.1 (kWh)
